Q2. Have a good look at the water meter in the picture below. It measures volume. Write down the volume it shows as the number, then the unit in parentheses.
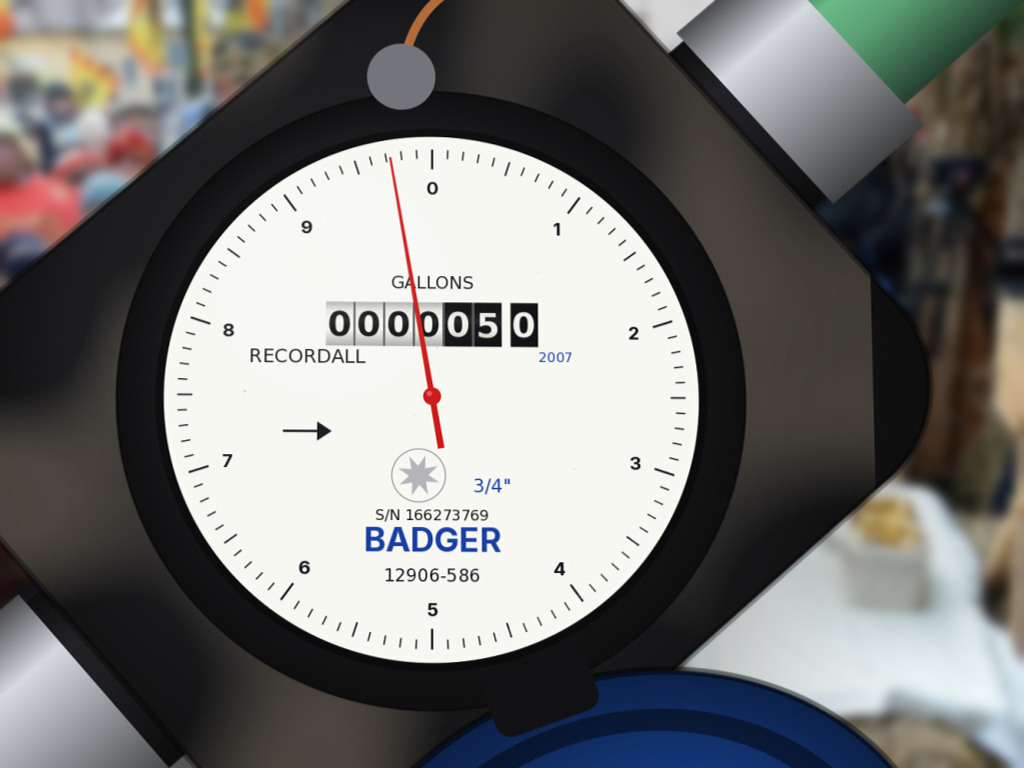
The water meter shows 49.7 (gal)
